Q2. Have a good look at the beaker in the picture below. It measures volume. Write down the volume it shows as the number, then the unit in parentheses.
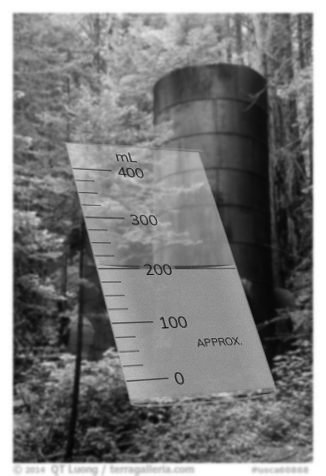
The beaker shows 200 (mL)
